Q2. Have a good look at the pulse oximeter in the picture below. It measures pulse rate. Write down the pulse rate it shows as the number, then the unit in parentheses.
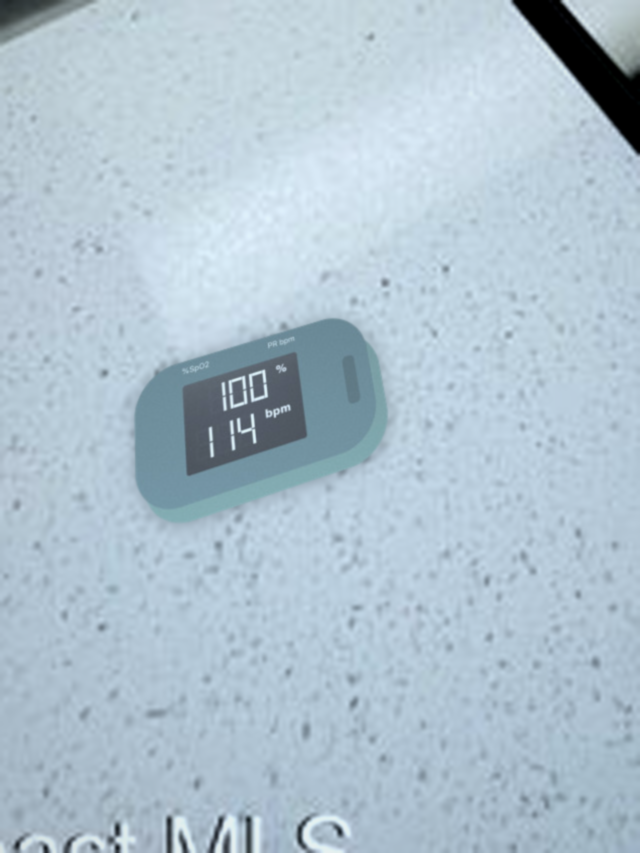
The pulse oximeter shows 114 (bpm)
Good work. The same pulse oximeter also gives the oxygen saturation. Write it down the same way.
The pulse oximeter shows 100 (%)
